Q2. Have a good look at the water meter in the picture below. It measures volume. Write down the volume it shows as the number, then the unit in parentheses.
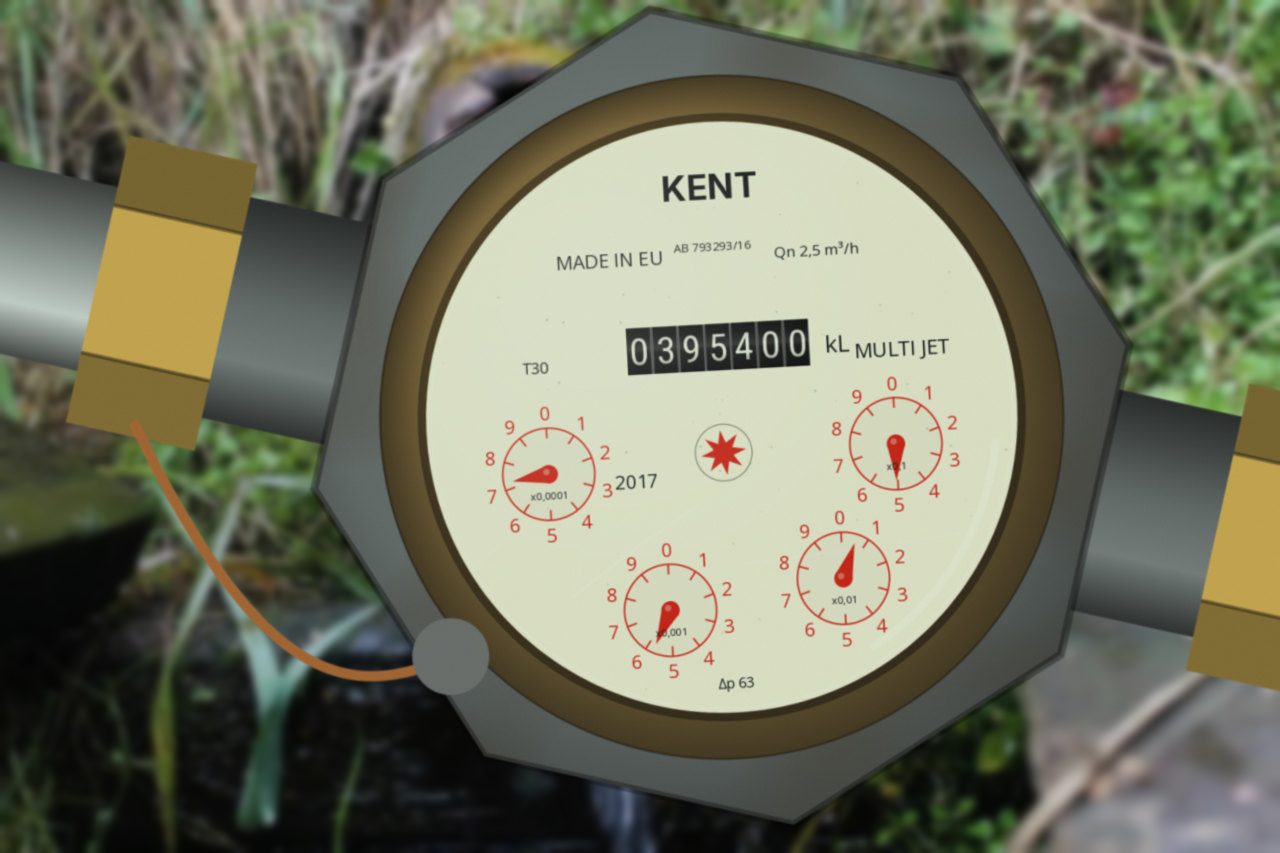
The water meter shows 395400.5057 (kL)
